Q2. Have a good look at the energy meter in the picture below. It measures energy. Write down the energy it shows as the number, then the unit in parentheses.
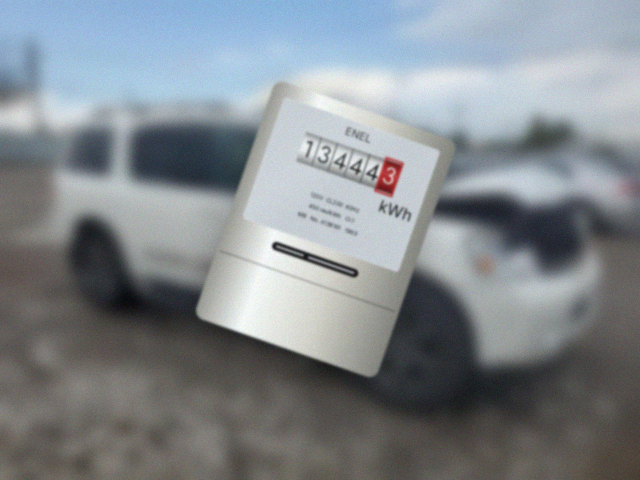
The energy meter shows 13444.3 (kWh)
